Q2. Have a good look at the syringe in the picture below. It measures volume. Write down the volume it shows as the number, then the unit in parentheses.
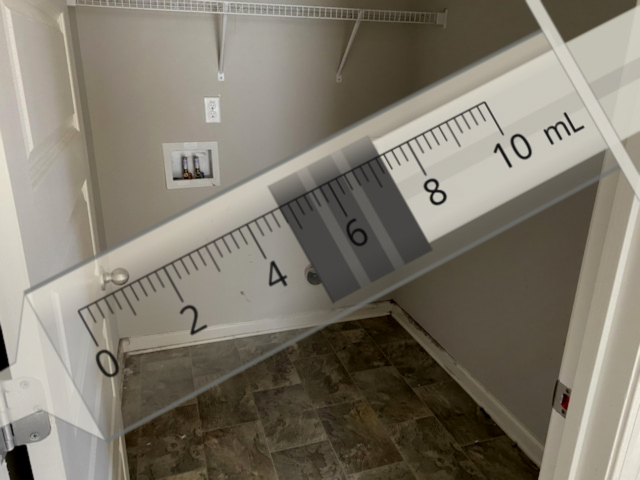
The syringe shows 4.8 (mL)
